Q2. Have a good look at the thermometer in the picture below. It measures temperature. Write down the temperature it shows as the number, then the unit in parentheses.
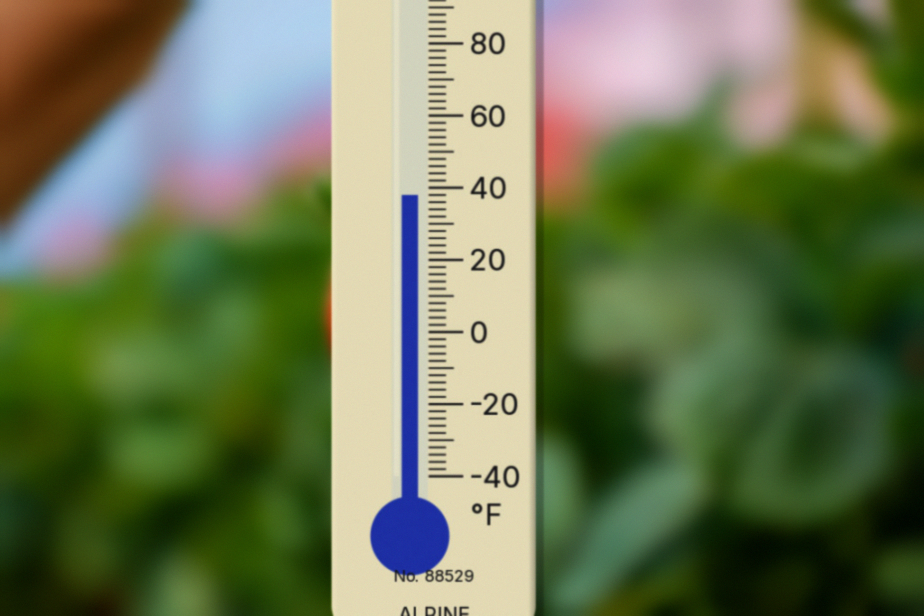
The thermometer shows 38 (°F)
